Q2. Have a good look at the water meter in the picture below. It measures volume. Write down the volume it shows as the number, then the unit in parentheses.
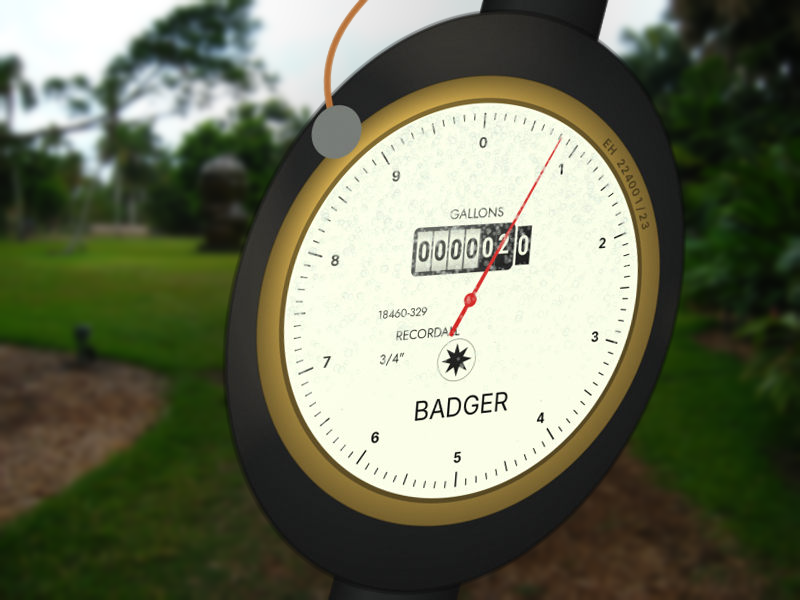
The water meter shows 20.8 (gal)
